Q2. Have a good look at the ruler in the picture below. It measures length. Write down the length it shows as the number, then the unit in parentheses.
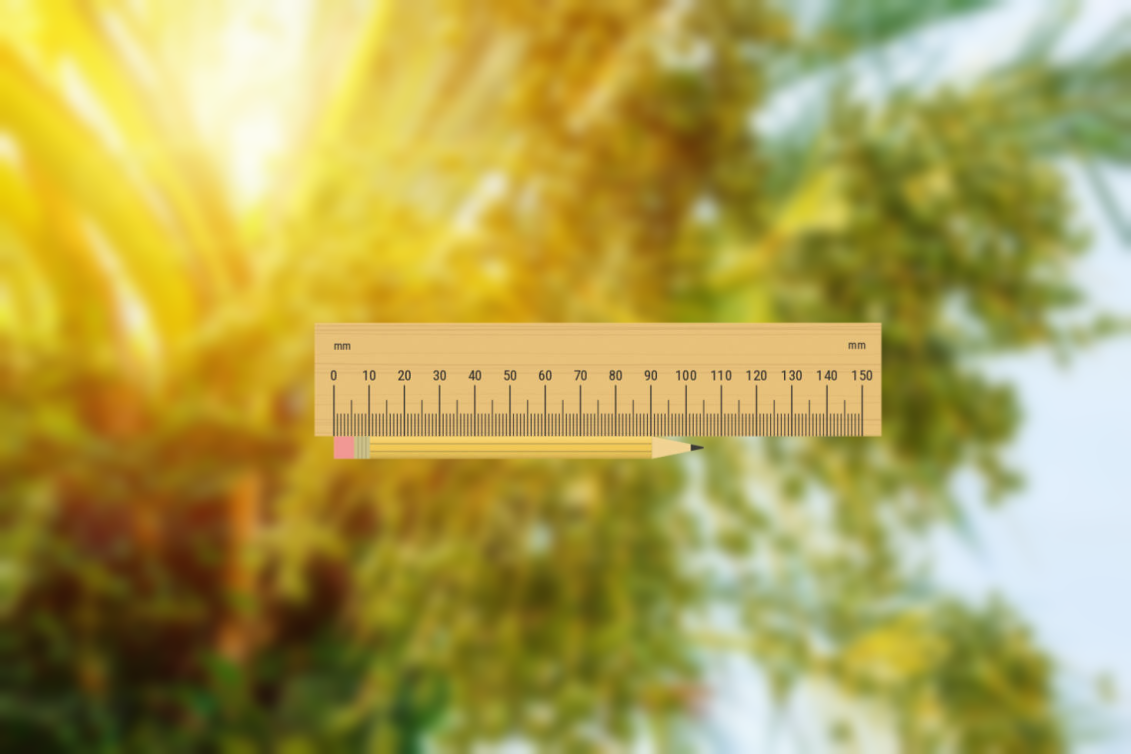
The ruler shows 105 (mm)
